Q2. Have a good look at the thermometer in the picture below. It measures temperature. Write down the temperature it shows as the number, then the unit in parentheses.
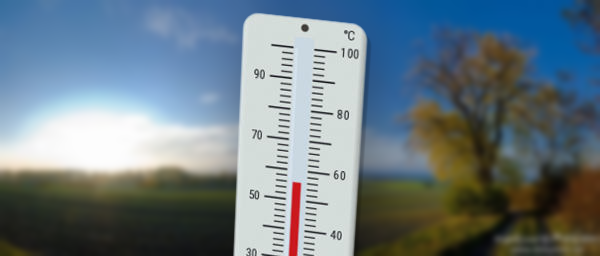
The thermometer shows 56 (°C)
